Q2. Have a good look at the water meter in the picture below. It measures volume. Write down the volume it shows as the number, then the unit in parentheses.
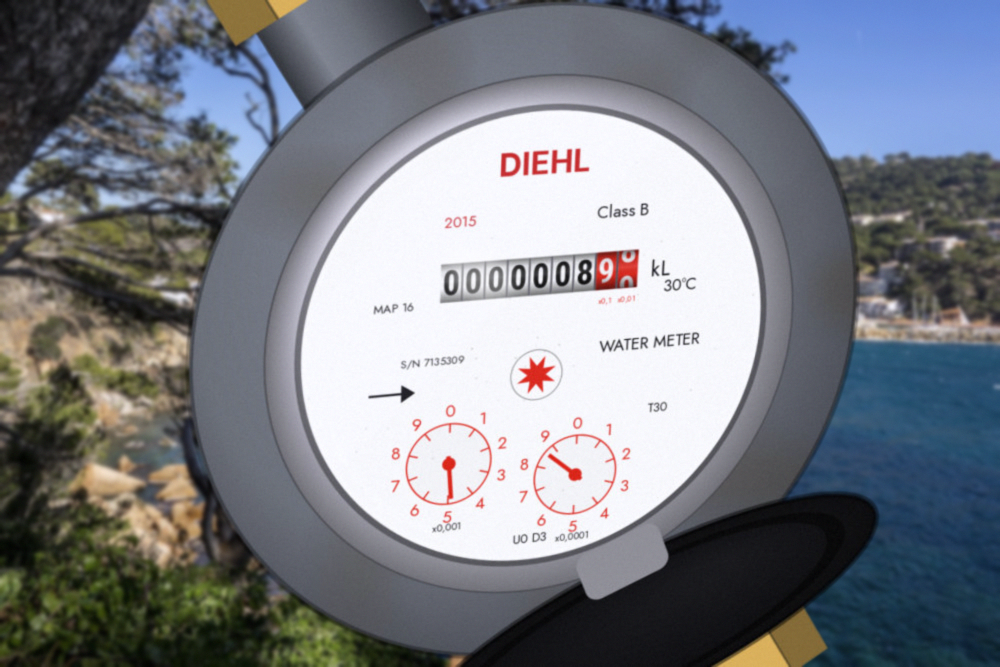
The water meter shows 8.9848 (kL)
